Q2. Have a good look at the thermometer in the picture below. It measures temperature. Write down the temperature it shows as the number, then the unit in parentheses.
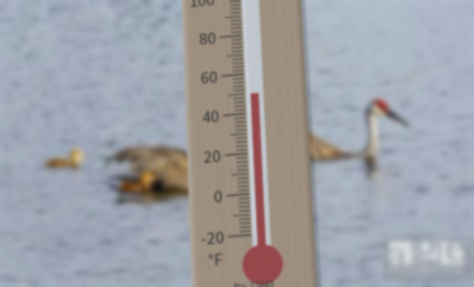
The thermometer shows 50 (°F)
